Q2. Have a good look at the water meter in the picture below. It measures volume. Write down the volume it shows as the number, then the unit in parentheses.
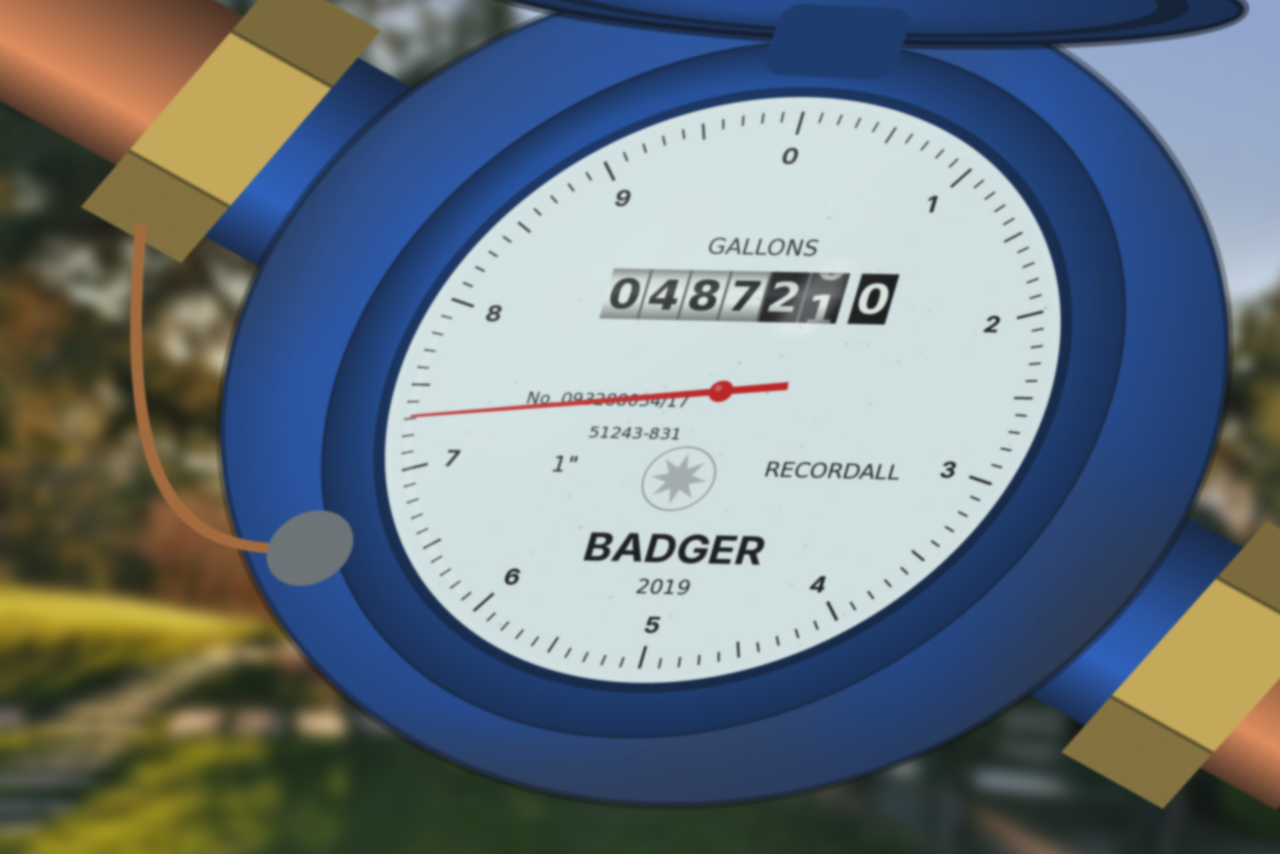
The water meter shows 487207.3 (gal)
